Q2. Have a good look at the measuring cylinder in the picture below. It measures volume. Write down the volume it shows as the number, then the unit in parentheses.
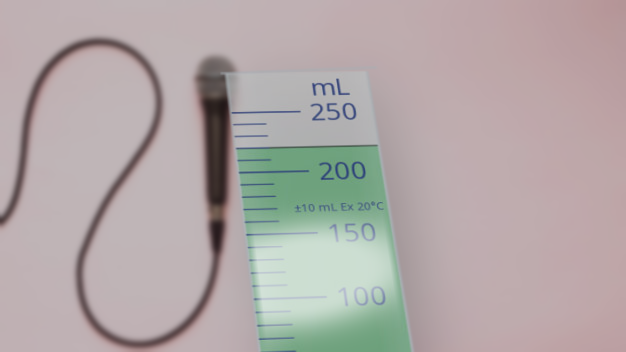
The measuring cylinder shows 220 (mL)
